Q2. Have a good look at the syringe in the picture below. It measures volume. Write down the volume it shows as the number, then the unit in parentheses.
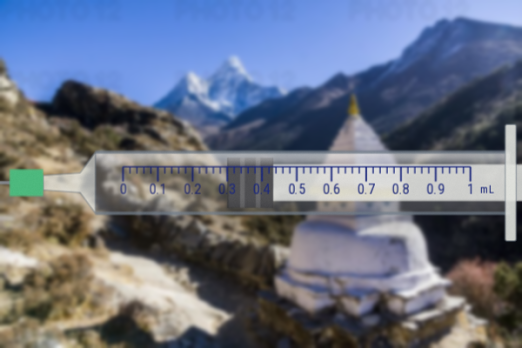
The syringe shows 0.3 (mL)
